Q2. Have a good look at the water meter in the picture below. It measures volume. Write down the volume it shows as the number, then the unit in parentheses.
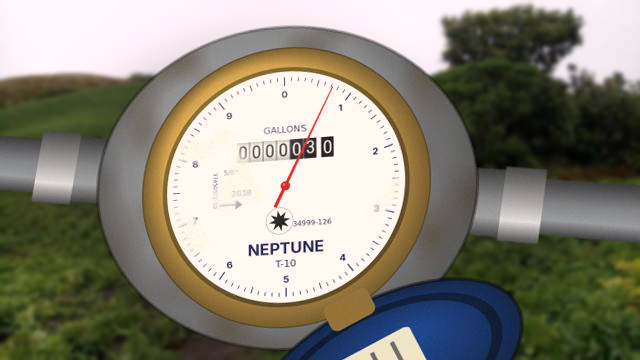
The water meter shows 30.7 (gal)
